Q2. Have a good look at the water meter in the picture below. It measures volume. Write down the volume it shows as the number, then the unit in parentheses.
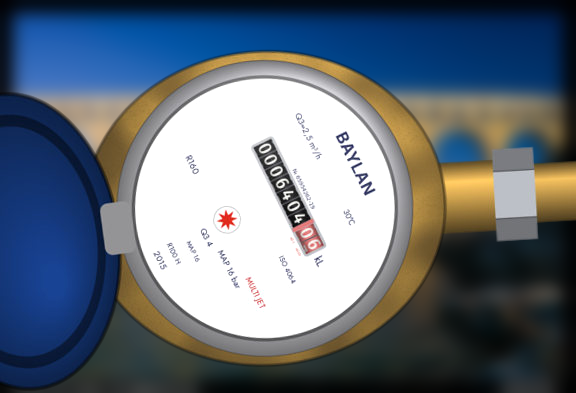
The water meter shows 6404.06 (kL)
